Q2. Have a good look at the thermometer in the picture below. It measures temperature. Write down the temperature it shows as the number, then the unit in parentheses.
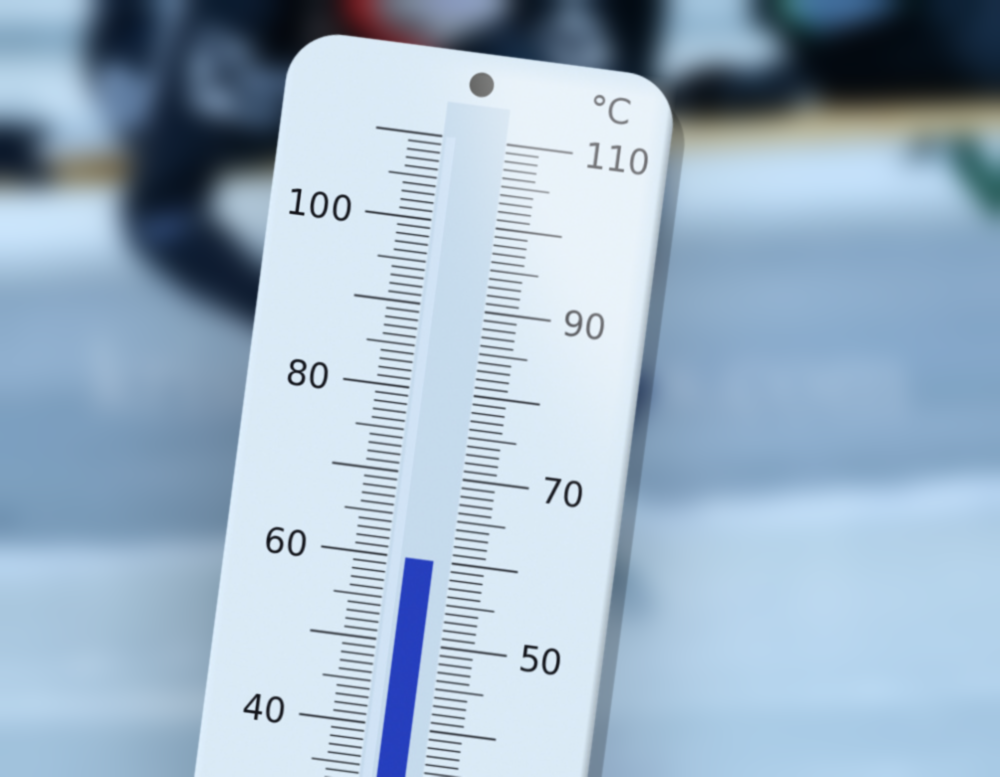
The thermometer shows 60 (°C)
